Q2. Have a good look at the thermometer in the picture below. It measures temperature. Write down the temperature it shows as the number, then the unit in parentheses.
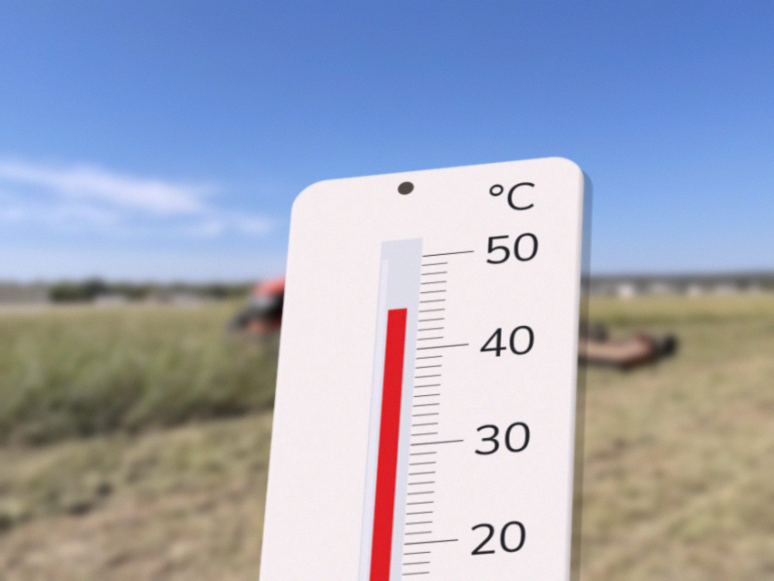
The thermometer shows 44.5 (°C)
